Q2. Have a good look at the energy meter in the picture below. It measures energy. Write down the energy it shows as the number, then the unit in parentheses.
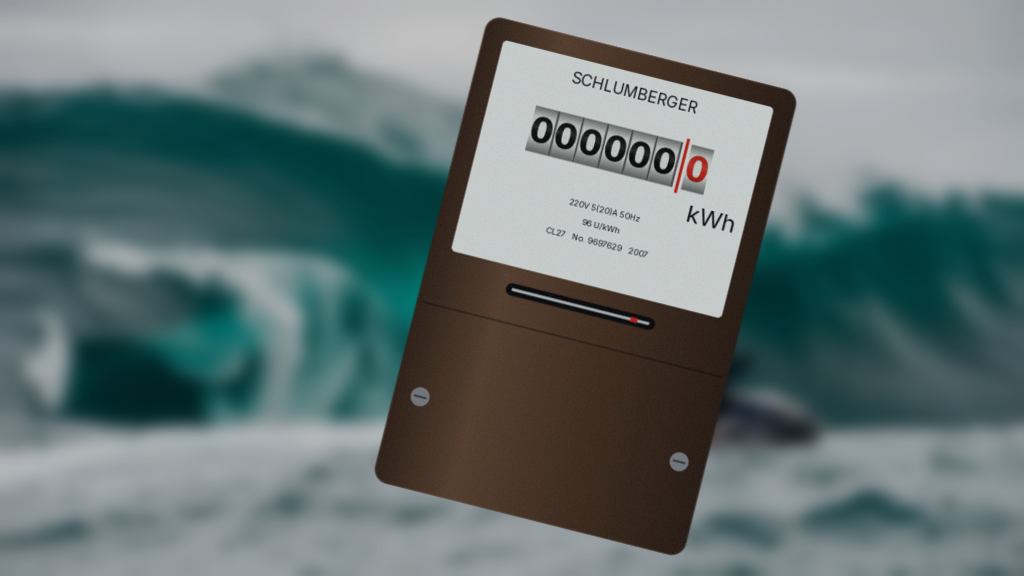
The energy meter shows 0.0 (kWh)
